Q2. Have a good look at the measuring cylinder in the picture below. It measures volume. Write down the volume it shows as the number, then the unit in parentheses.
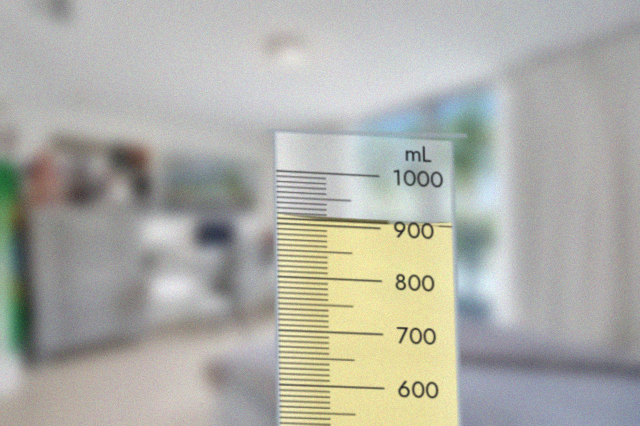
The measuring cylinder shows 910 (mL)
